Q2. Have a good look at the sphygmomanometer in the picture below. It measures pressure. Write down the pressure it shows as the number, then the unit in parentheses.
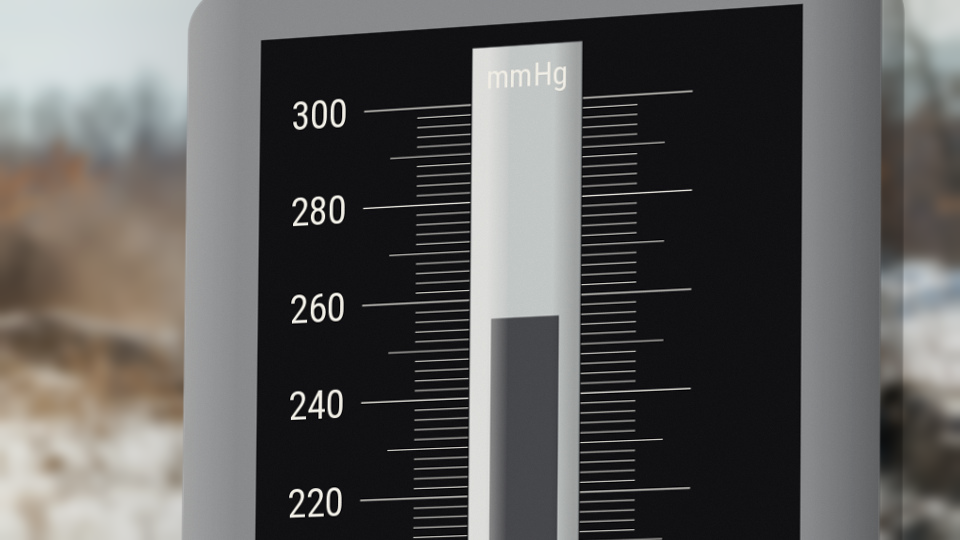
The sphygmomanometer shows 256 (mmHg)
